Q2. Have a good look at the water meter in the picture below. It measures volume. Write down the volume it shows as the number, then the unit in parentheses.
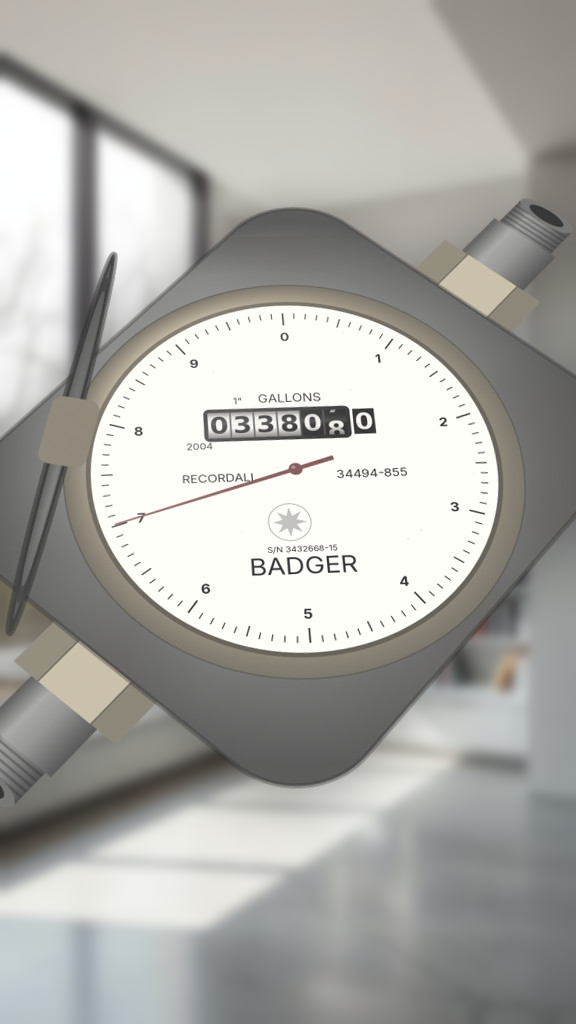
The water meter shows 338077.0 (gal)
